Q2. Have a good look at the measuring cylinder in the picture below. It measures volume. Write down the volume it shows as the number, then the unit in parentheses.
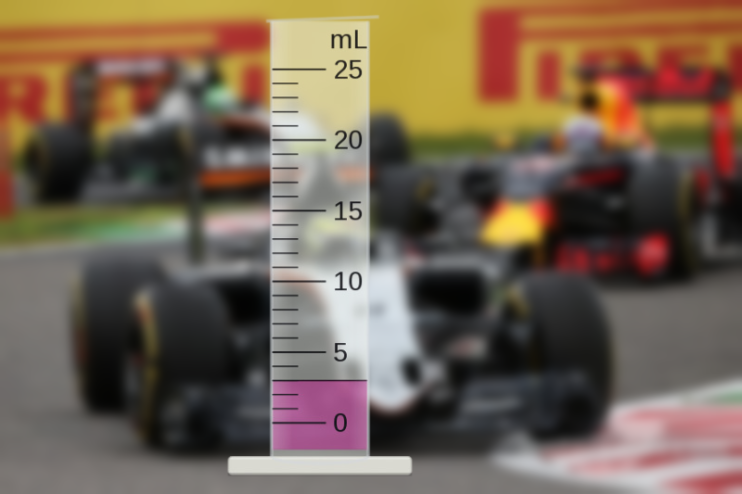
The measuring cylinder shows 3 (mL)
